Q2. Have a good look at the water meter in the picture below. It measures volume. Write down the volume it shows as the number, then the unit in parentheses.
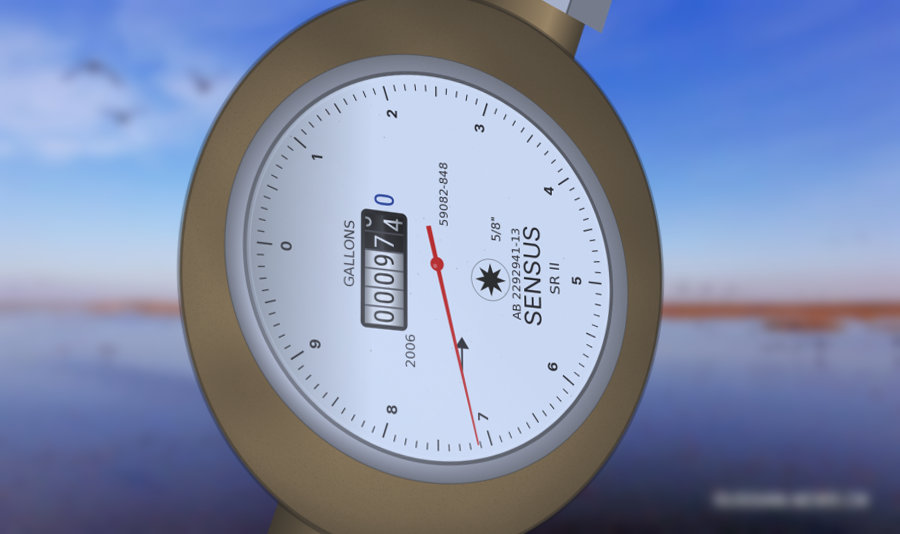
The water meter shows 9737.1 (gal)
